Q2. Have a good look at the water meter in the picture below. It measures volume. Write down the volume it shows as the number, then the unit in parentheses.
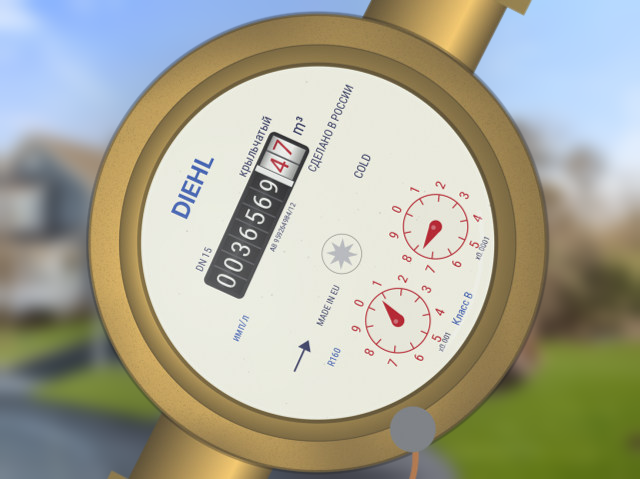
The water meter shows 36569.4707 (m³)
